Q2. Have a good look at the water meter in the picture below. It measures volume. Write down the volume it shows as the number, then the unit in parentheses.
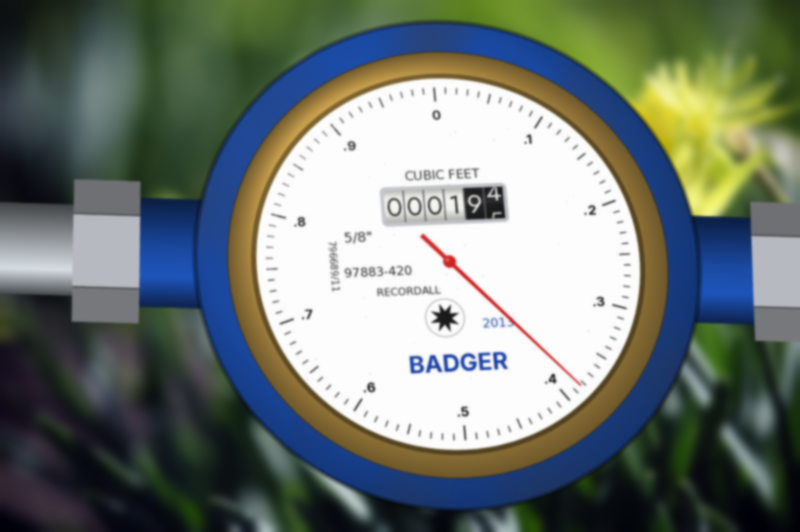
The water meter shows 194.38 (ft³)
